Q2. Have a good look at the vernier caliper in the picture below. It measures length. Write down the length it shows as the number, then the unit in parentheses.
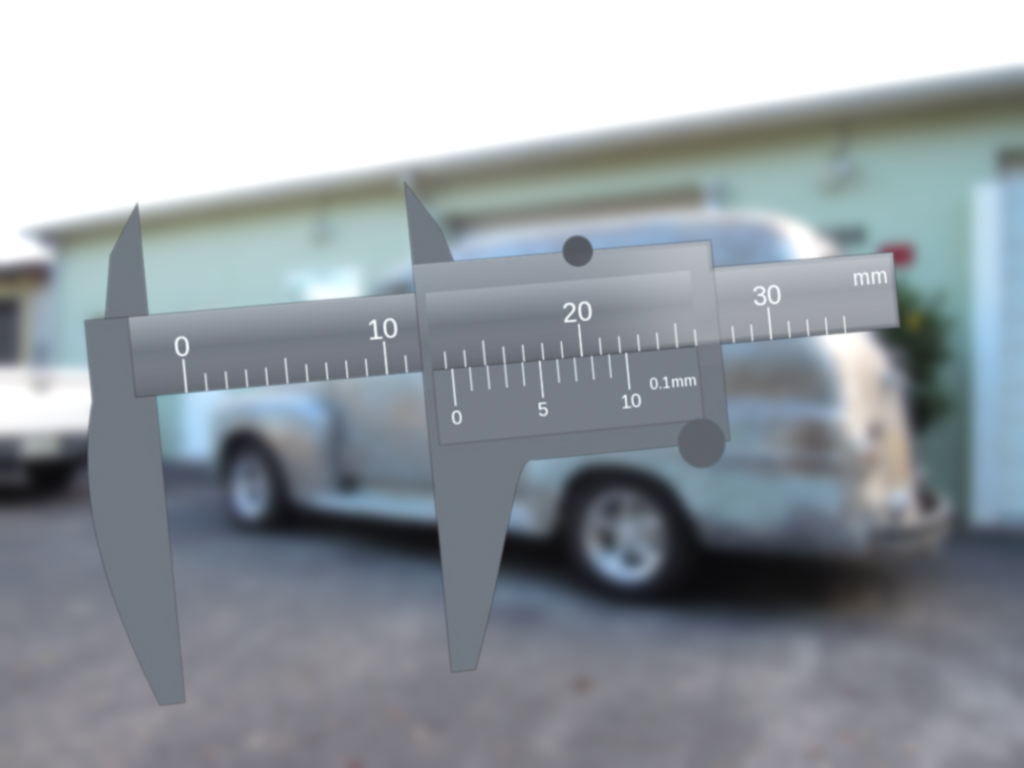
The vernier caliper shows 13.3 (mm)
